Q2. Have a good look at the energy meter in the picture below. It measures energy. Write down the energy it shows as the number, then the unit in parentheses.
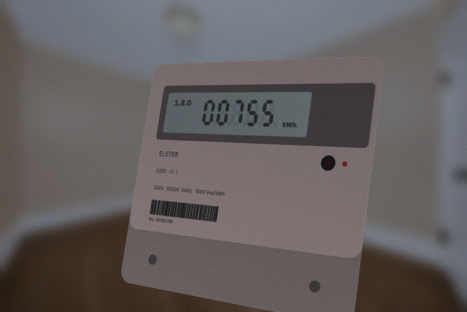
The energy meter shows 755 (kWh)
